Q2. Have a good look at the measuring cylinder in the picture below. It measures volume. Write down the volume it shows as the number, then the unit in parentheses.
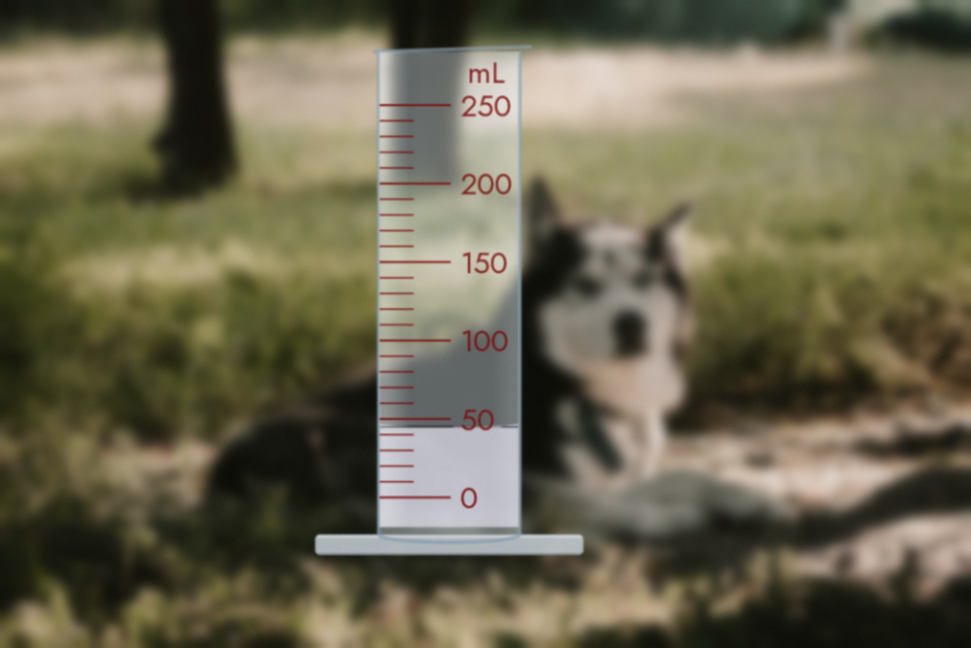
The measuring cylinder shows 45 (mL)
